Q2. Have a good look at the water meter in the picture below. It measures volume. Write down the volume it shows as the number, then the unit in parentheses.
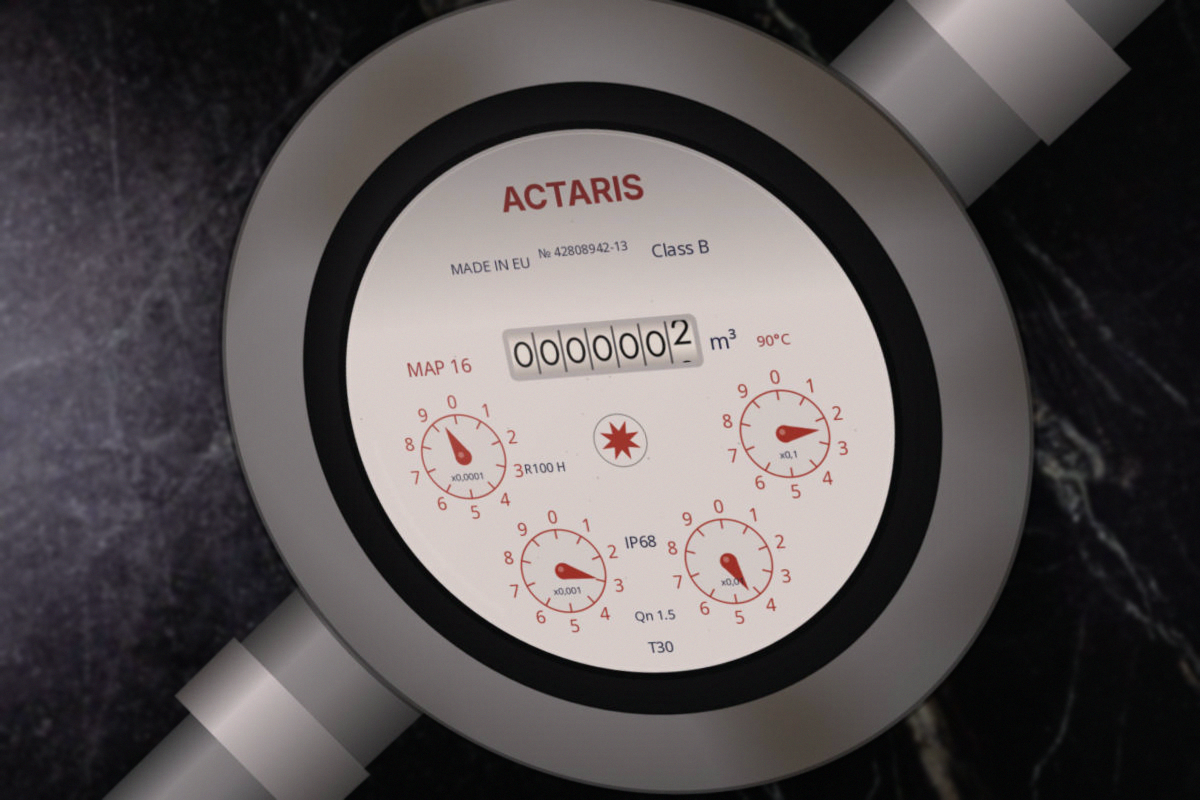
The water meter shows 2.2429 (m³)
